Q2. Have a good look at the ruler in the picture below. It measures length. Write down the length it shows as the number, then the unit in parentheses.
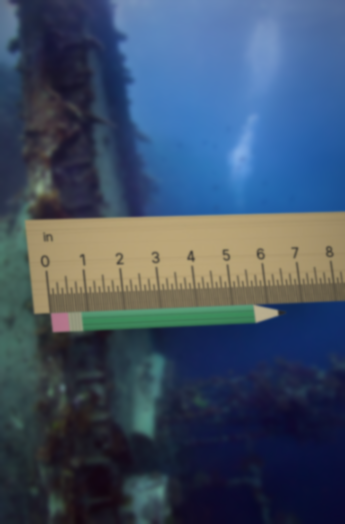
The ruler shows 6.5 (in)
